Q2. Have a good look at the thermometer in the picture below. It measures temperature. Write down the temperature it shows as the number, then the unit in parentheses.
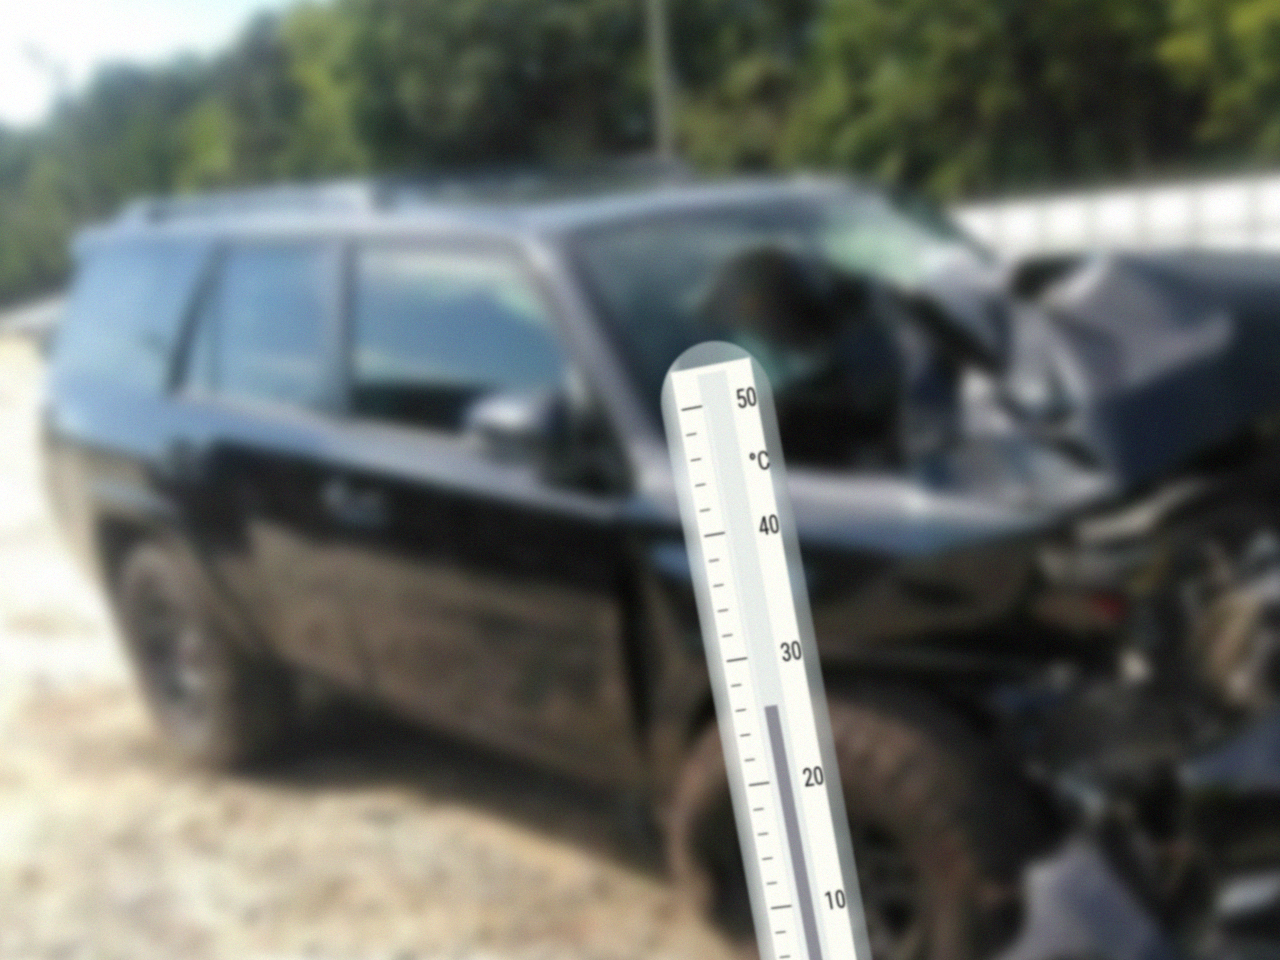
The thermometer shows 26 (°C)
